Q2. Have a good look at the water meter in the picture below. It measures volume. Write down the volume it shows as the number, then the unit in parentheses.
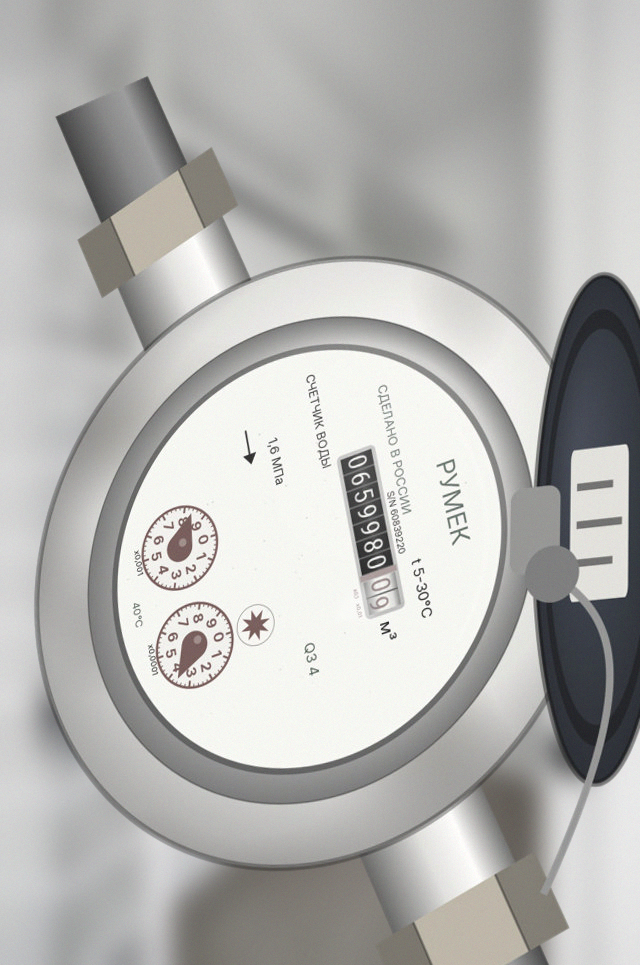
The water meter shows 659980.0883 (m³)
